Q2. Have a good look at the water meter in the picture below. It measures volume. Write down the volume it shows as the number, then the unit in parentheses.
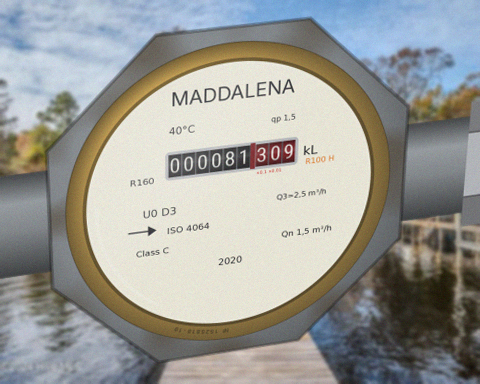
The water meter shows 81.309 (kL)
